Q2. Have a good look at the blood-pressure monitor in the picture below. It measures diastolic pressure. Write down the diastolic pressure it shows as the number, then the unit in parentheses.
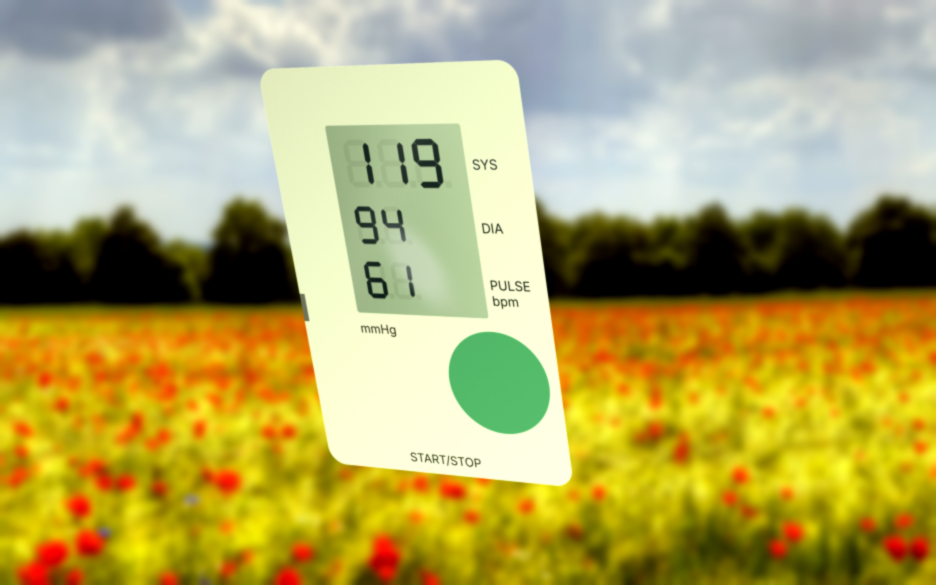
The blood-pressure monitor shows 94 (mmHg)
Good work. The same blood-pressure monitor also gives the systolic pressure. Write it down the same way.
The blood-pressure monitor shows 119 (mmHg)
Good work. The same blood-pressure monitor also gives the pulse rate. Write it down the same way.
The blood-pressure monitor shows 61 (bpm)
